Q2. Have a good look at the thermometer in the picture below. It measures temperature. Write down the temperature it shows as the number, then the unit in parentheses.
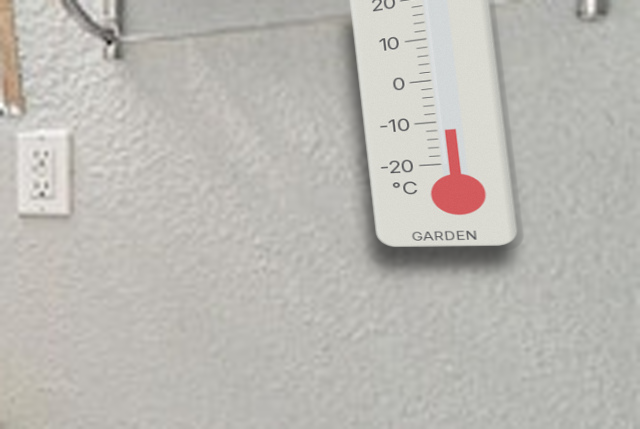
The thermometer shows -12 (°C)
